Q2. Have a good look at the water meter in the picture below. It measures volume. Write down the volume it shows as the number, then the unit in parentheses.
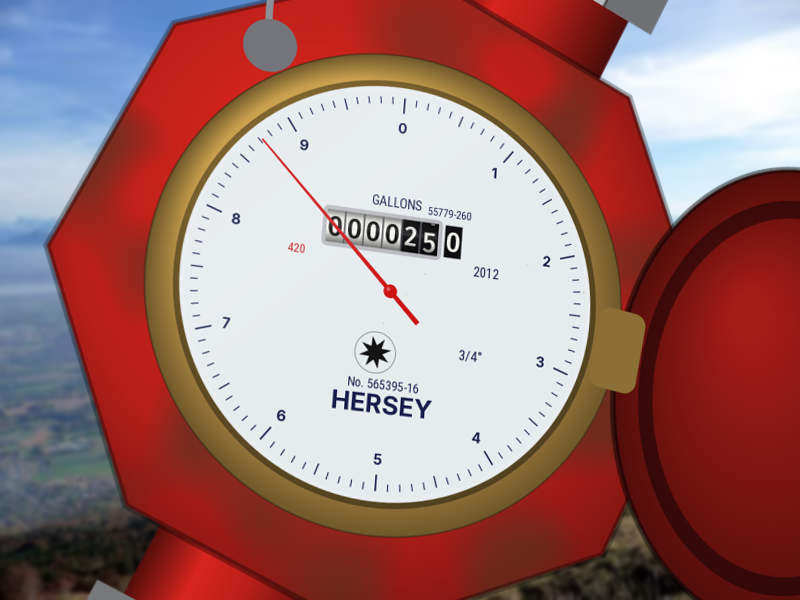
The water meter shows 248.7 (gal)
